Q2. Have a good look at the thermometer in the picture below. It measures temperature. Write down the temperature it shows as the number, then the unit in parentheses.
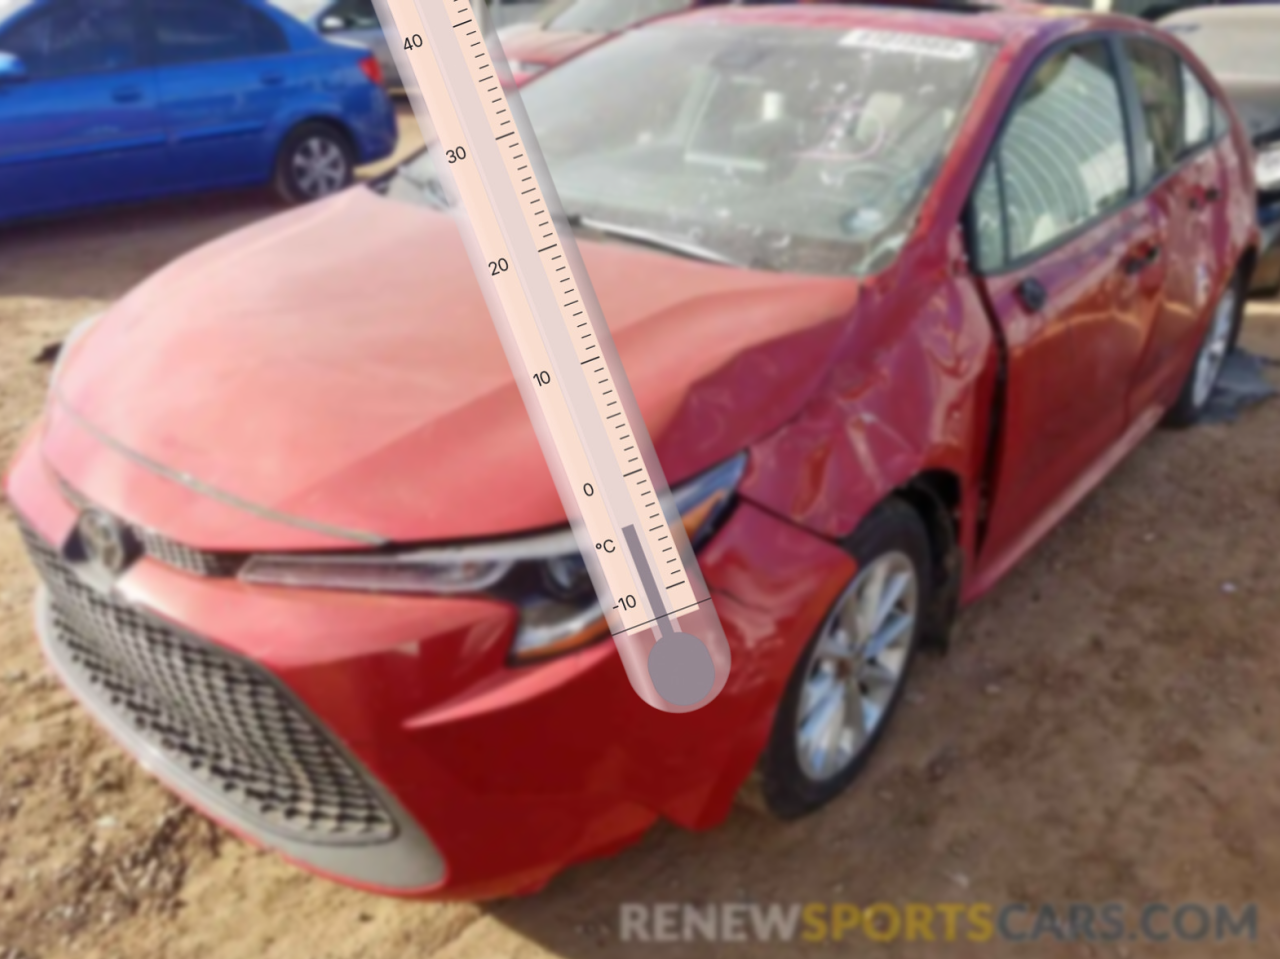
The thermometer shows -4 (°C)
